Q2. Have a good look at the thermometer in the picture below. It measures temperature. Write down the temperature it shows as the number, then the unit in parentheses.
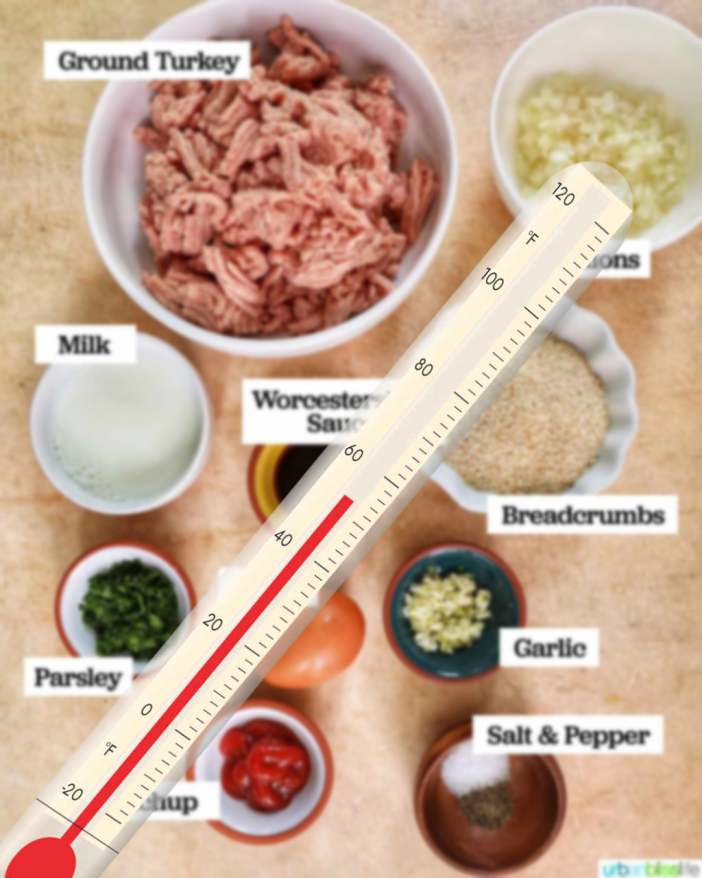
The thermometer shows 53 (°F)
